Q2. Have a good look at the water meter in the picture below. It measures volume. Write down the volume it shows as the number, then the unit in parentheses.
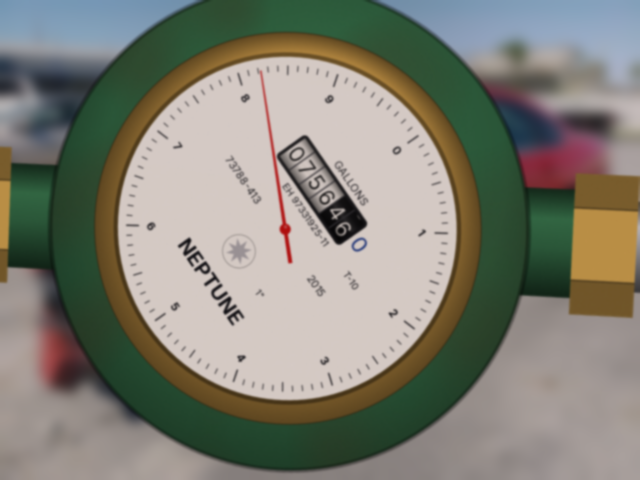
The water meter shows 756458.2 (gal)
